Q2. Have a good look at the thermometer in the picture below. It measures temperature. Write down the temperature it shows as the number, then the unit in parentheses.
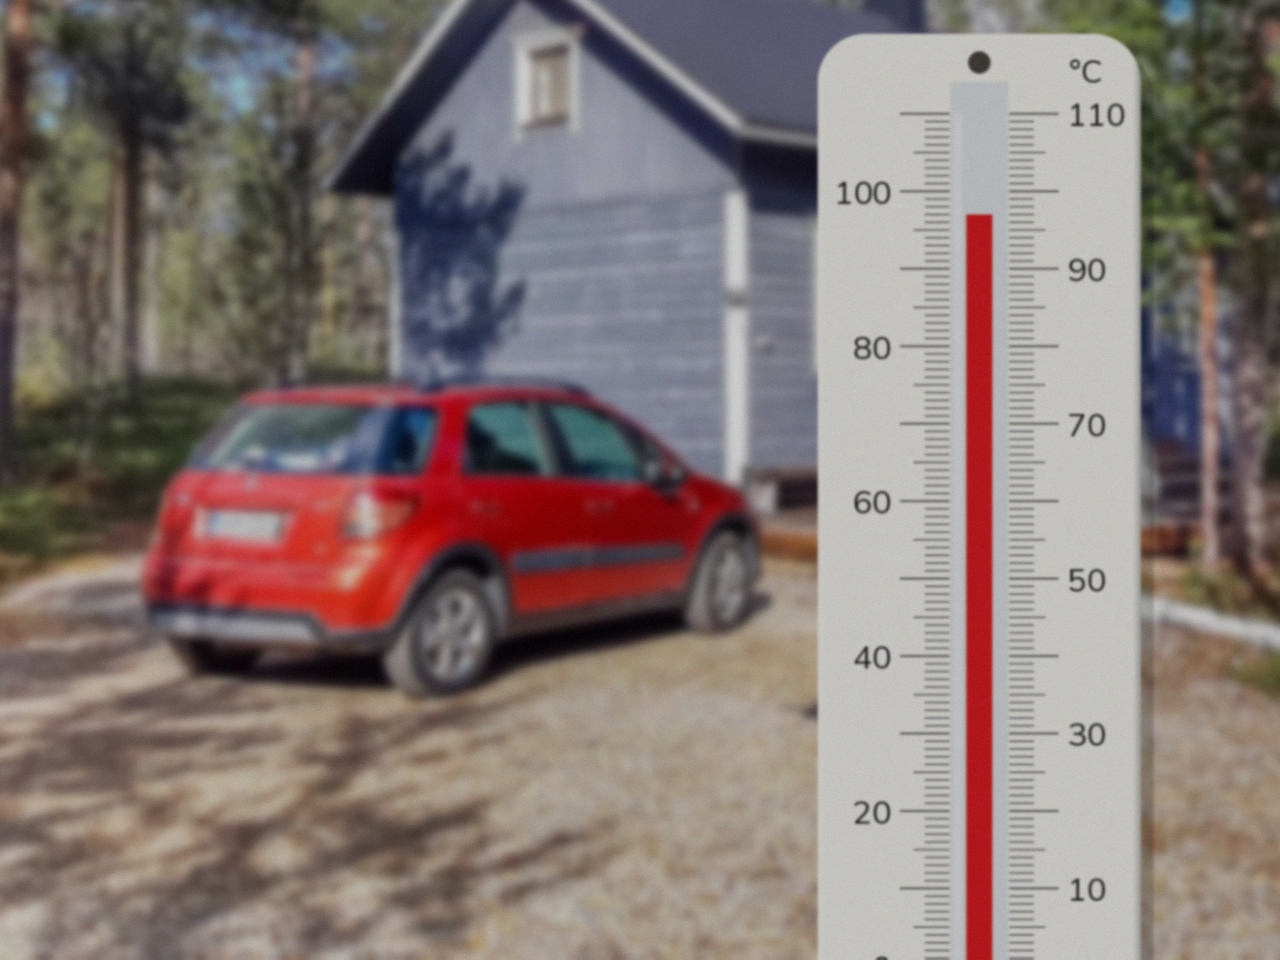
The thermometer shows 97 (°C)
